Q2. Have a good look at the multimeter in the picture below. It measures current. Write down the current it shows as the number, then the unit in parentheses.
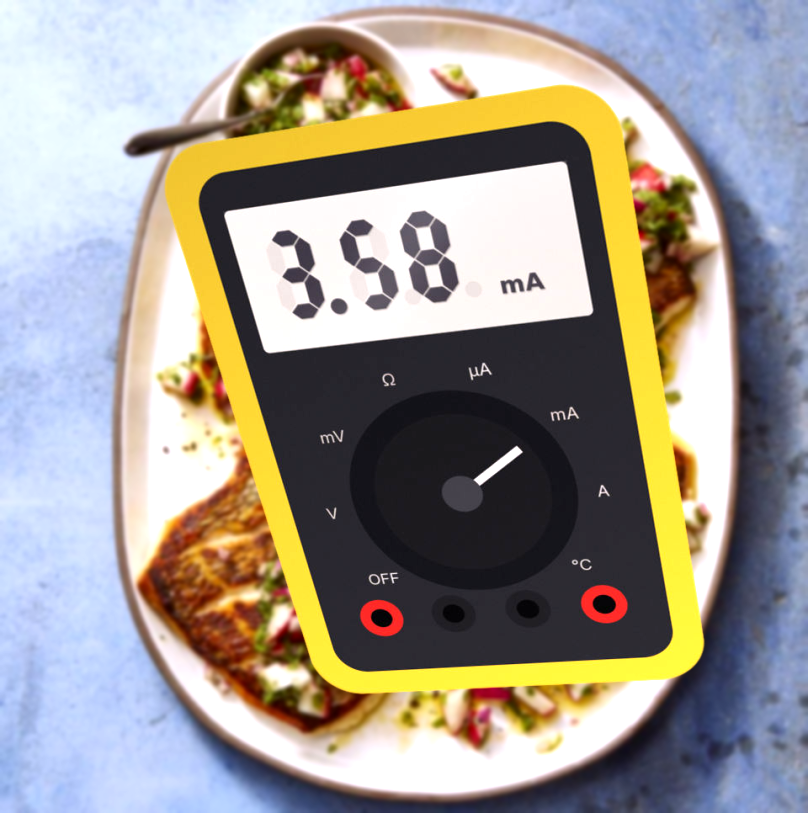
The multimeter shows 3.58 (mA)
